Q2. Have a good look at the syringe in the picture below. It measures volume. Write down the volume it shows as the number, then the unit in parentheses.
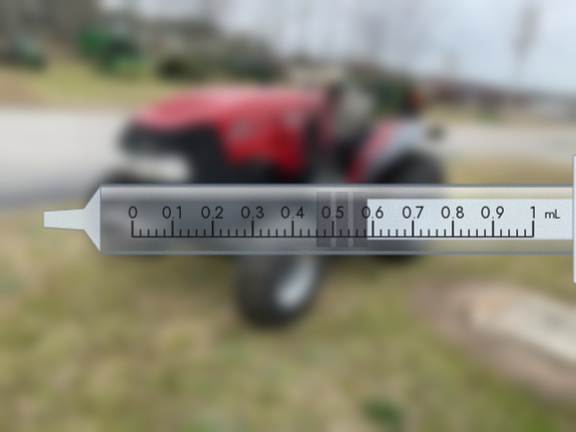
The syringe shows 0.46 (mL)
